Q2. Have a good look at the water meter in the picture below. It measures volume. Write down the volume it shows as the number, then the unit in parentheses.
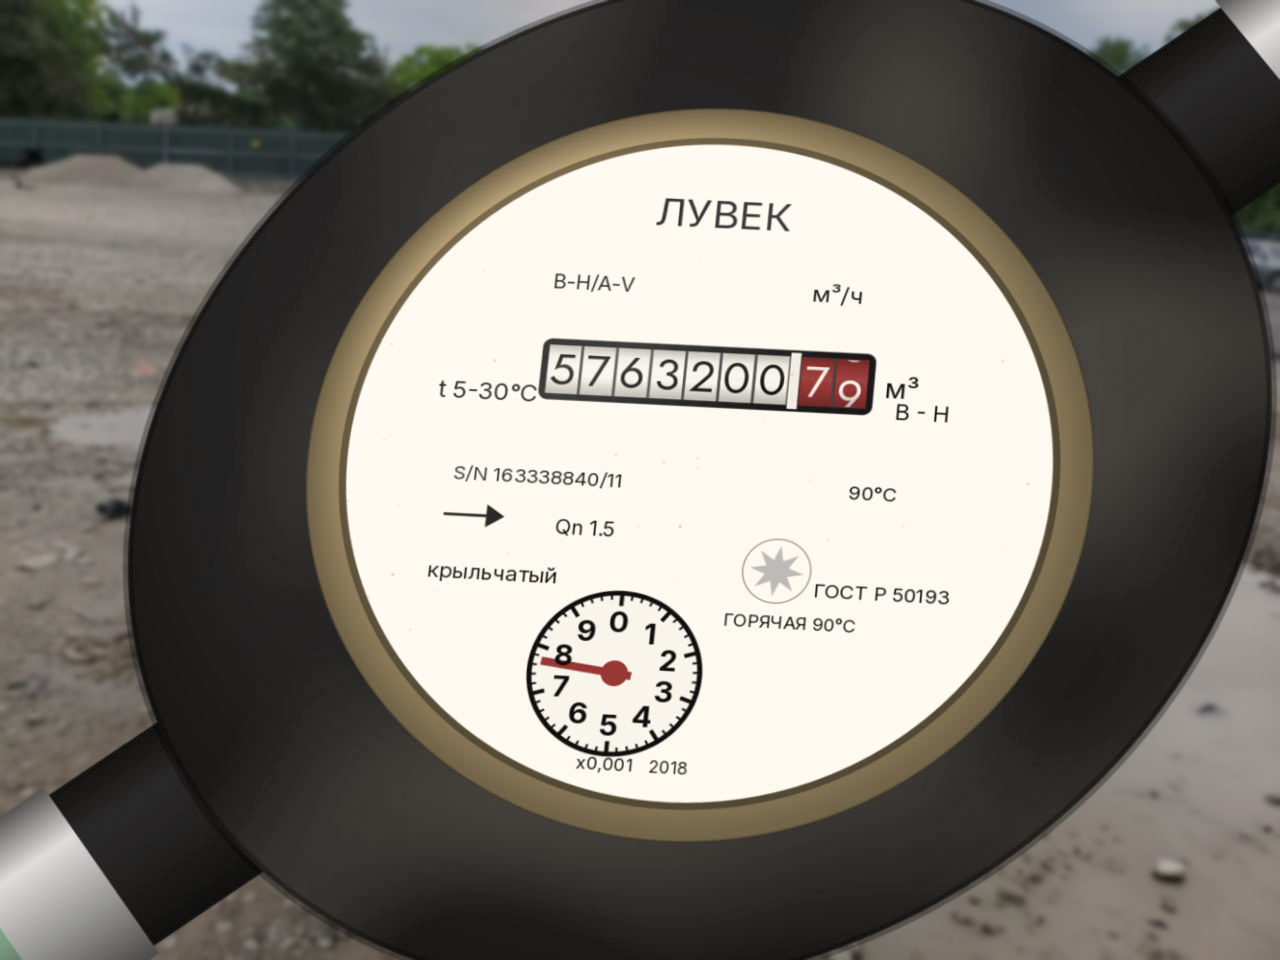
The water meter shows 5763200.787 (m³)
